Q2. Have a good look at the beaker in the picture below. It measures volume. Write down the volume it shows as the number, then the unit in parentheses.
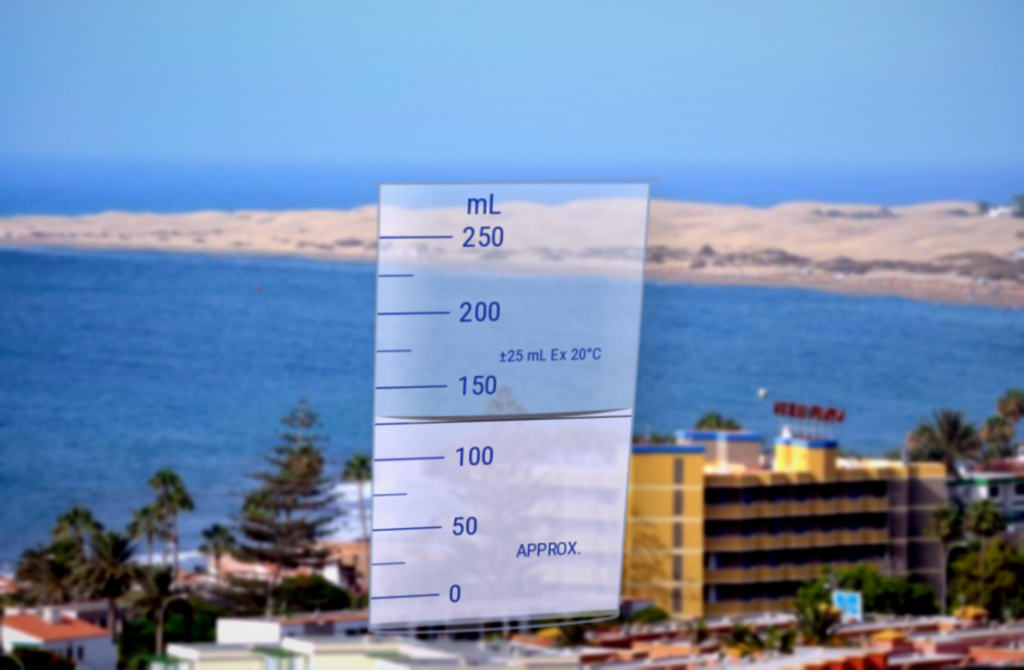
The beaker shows 125 (mL)
